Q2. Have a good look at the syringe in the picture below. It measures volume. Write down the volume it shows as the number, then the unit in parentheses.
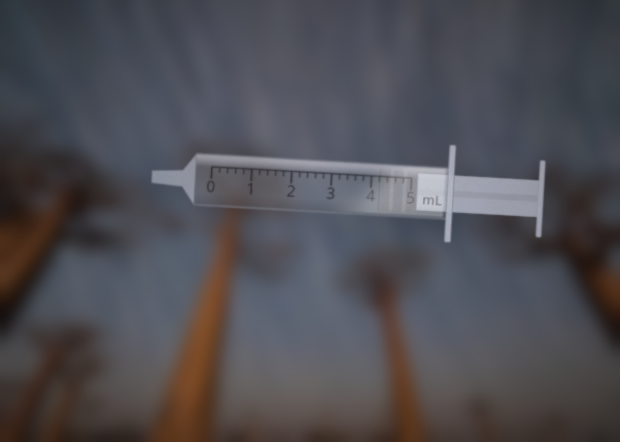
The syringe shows 4.2 (mL)
